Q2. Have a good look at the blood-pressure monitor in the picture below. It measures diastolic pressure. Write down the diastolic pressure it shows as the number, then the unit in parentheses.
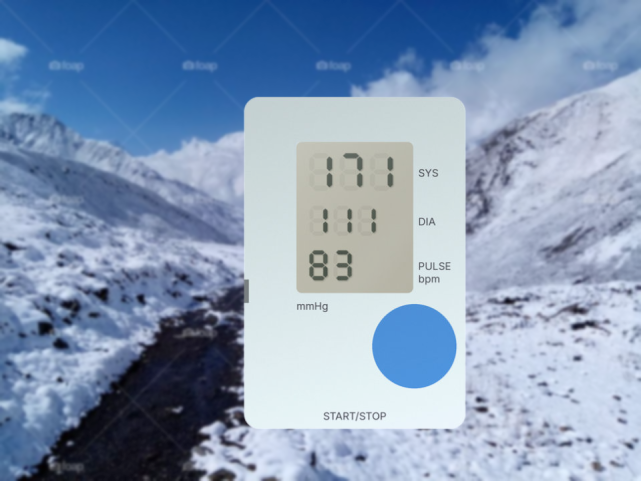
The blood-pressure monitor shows 111 (mmHg)
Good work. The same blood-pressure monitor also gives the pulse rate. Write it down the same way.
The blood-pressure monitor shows 83 (bpm)
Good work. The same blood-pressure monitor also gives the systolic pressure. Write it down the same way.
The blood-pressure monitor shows 171 (mmHg)
